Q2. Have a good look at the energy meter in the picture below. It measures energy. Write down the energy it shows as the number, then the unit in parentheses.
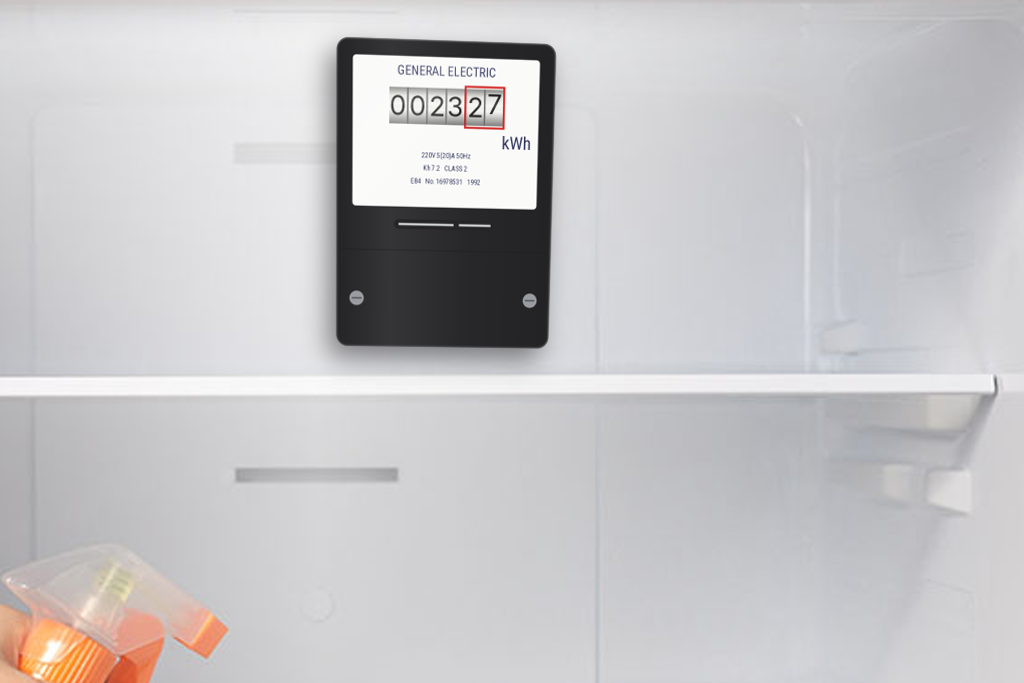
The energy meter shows 23.27 (kWh)
